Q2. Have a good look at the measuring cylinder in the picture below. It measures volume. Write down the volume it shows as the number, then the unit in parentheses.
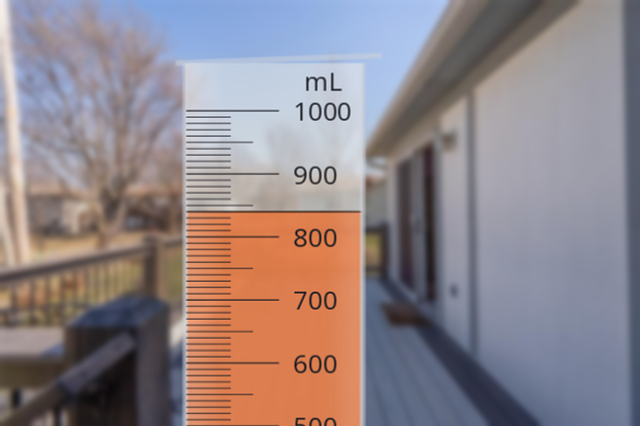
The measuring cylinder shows 840 (mL)
